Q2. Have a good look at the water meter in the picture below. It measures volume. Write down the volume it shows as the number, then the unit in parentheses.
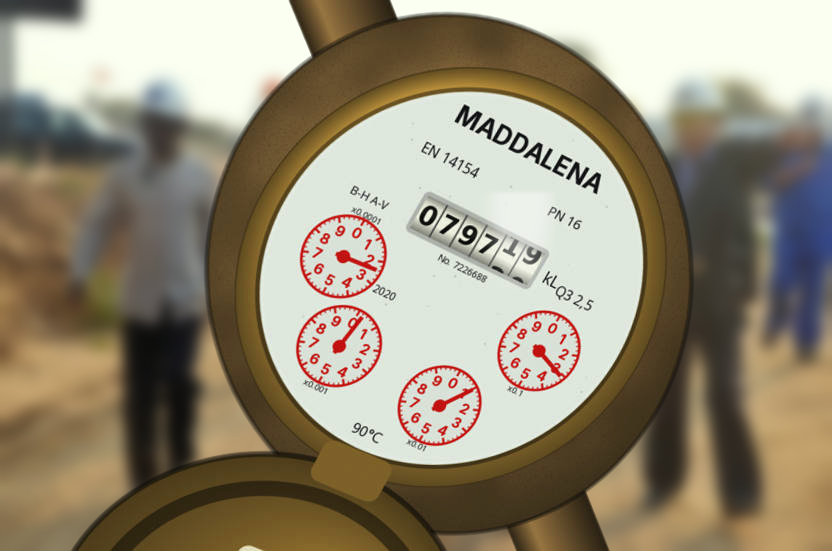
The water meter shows 79719.3102 (kL)
